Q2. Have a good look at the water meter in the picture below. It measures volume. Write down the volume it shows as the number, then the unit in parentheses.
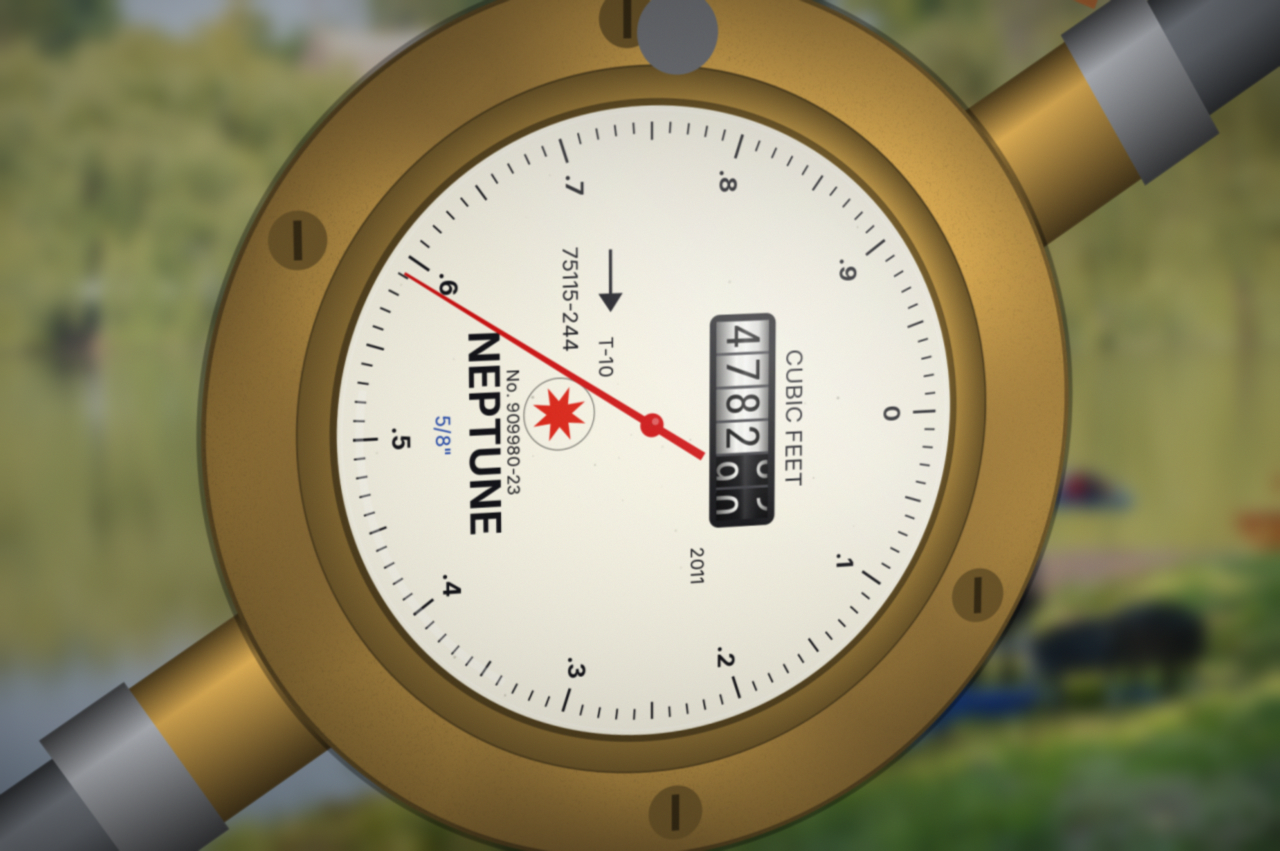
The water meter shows 478289.59 (ft³)
